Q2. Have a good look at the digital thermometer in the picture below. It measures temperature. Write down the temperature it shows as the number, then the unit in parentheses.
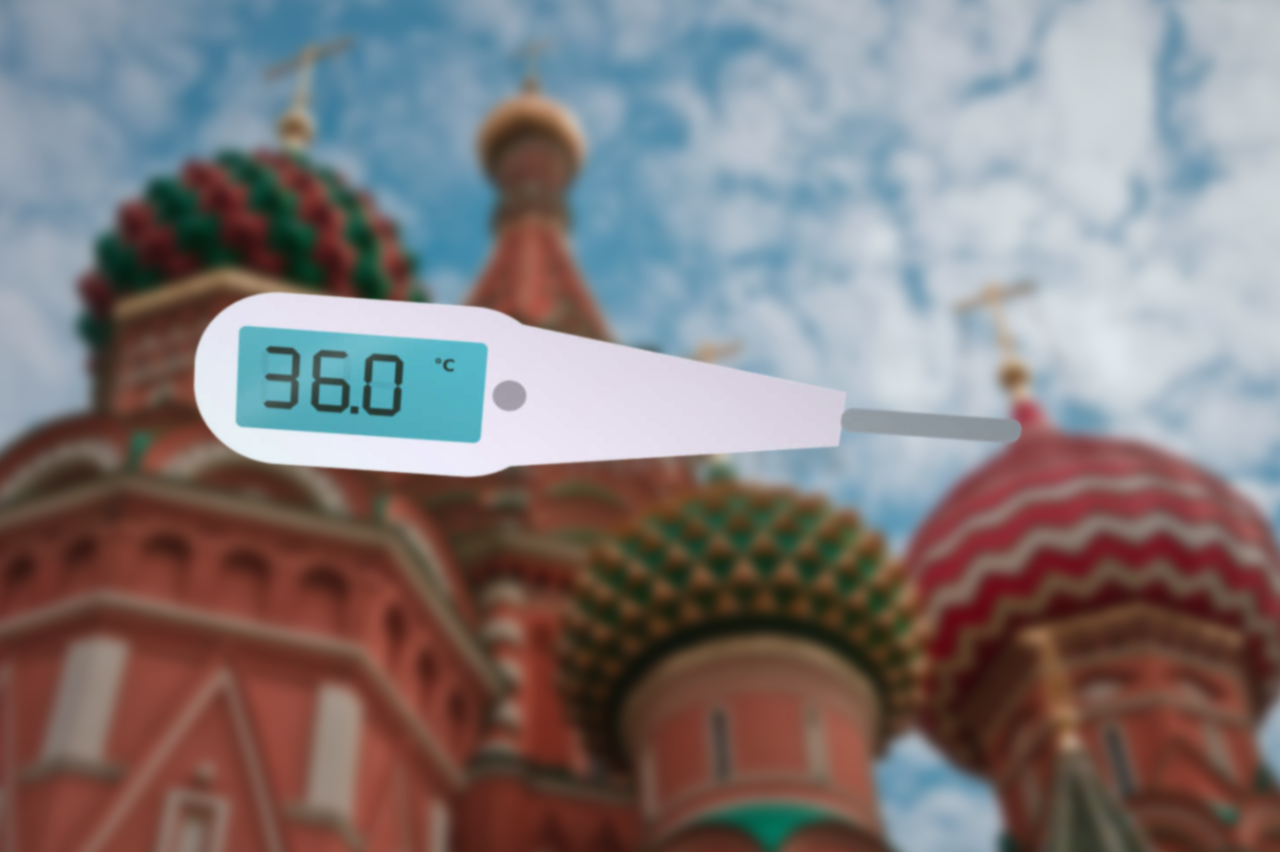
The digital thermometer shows 36.0 (°C)
